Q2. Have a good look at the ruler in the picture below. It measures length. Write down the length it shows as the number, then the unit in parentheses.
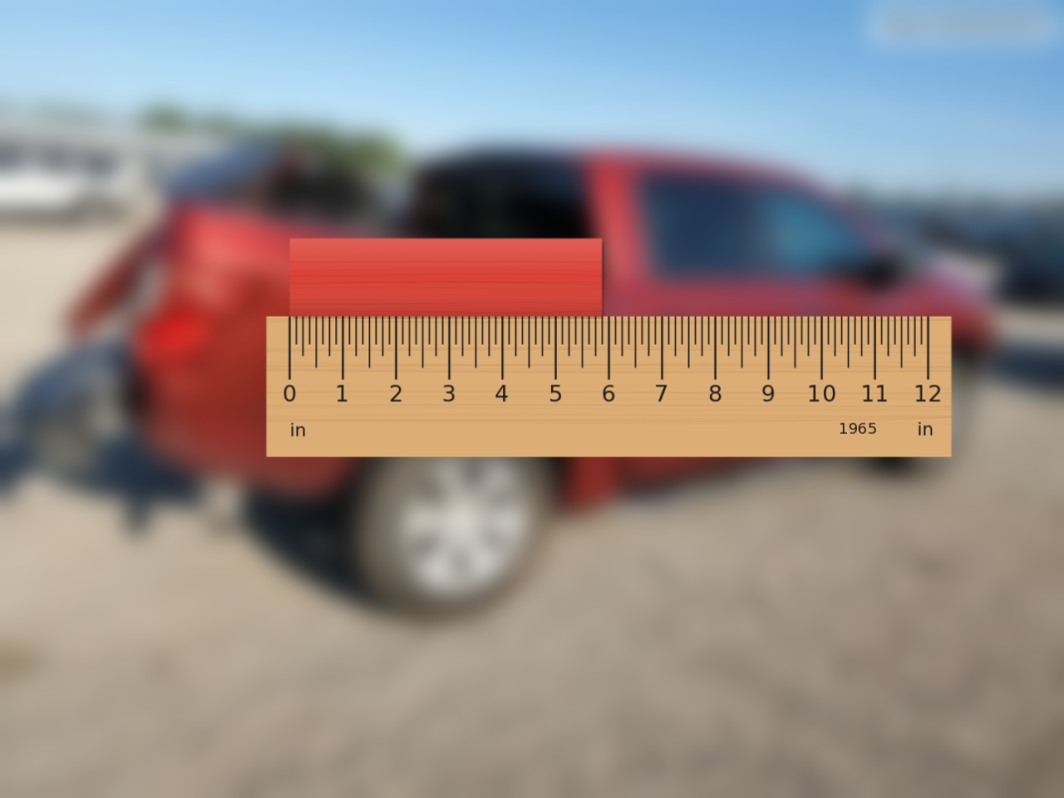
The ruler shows 5.875 (in)
